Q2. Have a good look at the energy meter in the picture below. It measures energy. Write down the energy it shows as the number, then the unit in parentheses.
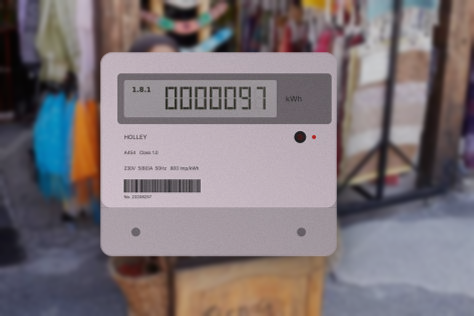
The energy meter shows 97 (kWh)
